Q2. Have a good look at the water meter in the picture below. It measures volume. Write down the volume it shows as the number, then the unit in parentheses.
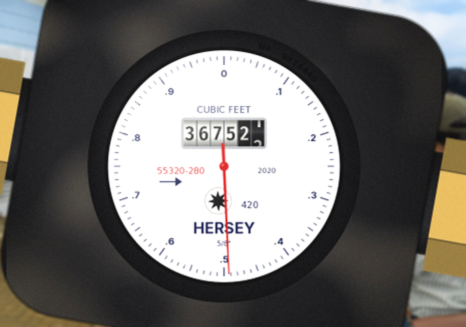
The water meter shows 367521.49 (ft³)
